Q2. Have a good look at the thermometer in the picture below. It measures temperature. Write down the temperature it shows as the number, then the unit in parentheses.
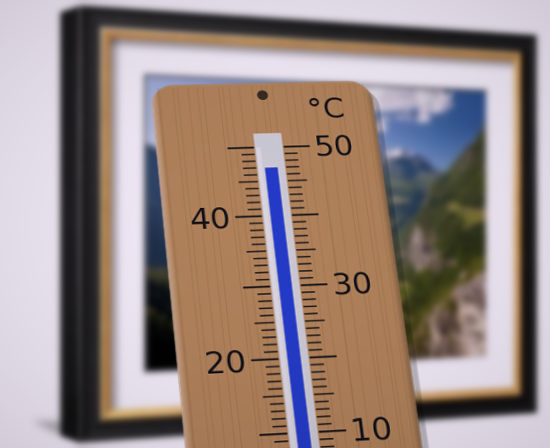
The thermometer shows 47 (°C)
